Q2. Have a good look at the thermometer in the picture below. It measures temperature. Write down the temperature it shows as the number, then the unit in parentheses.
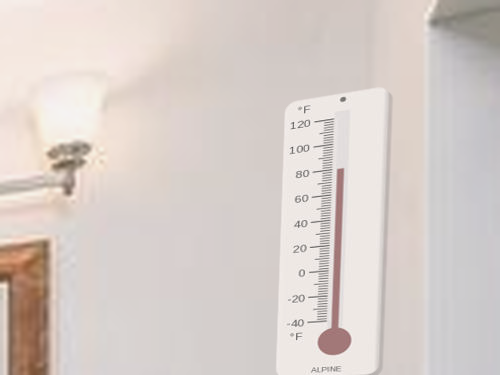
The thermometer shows 80 (°F)
